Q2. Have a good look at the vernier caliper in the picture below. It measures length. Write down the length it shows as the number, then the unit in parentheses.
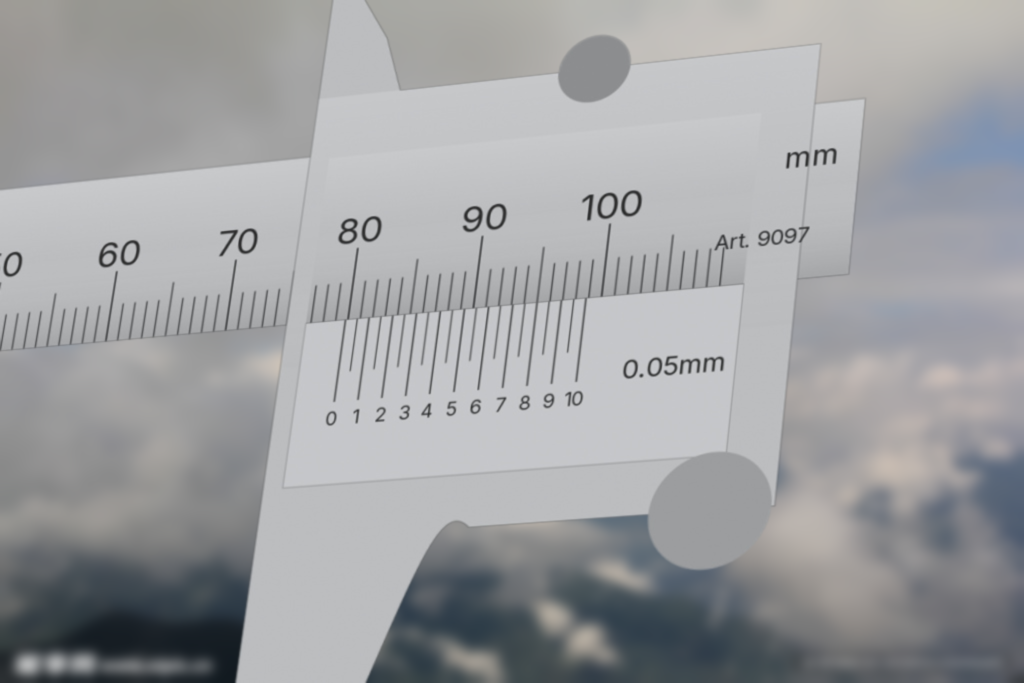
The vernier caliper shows 79.8 (mm)
